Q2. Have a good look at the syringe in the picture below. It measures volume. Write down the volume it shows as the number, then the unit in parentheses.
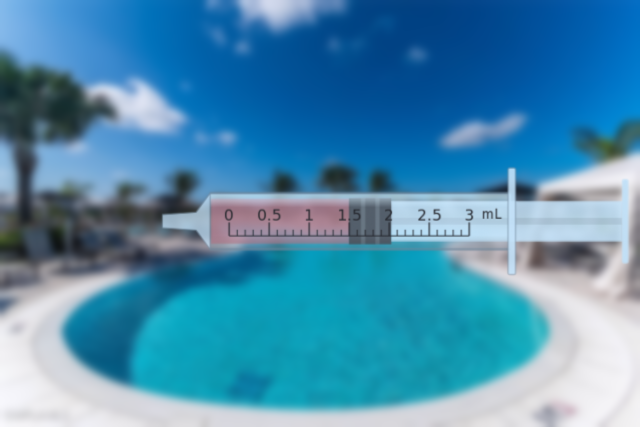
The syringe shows 1.5 (mL)
